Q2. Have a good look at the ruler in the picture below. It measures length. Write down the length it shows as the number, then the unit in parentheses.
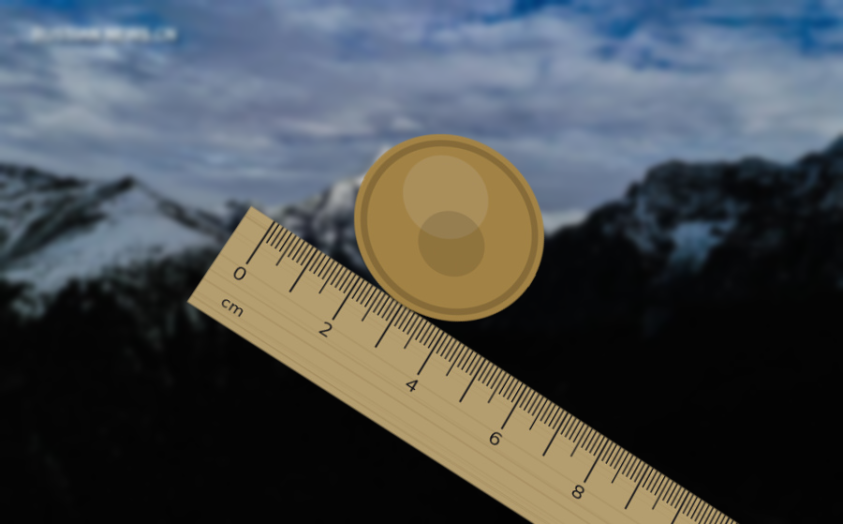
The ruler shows 4 (cm)
